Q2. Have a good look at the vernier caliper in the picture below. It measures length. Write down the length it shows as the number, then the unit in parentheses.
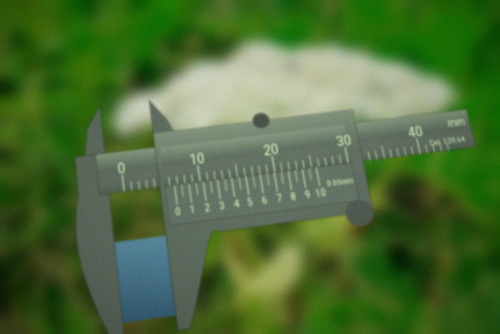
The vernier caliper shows 6.6 (mm)
